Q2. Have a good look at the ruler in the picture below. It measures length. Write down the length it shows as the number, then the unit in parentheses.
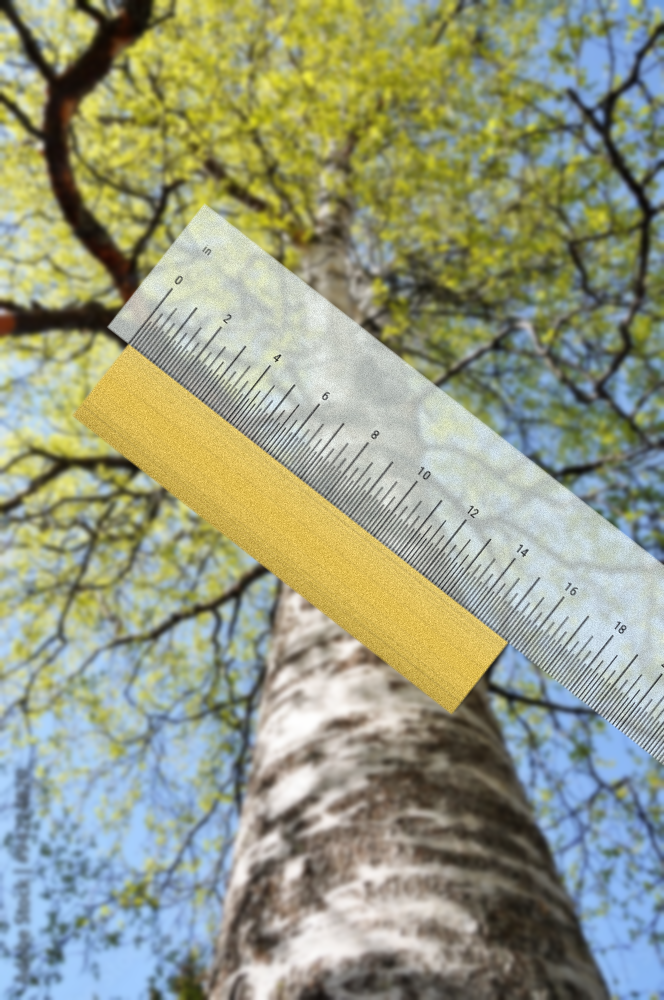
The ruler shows 15.5 (in)
